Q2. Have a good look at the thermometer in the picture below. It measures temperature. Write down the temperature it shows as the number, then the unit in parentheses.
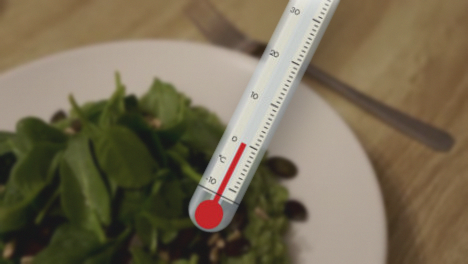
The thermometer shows 0 (°C)
